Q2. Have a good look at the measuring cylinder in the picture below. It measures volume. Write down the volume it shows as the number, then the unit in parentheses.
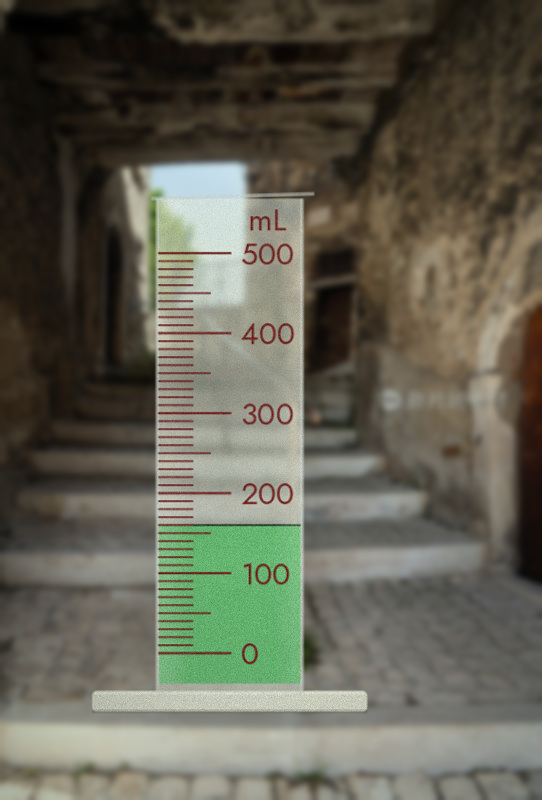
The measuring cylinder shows 160 (mL)
